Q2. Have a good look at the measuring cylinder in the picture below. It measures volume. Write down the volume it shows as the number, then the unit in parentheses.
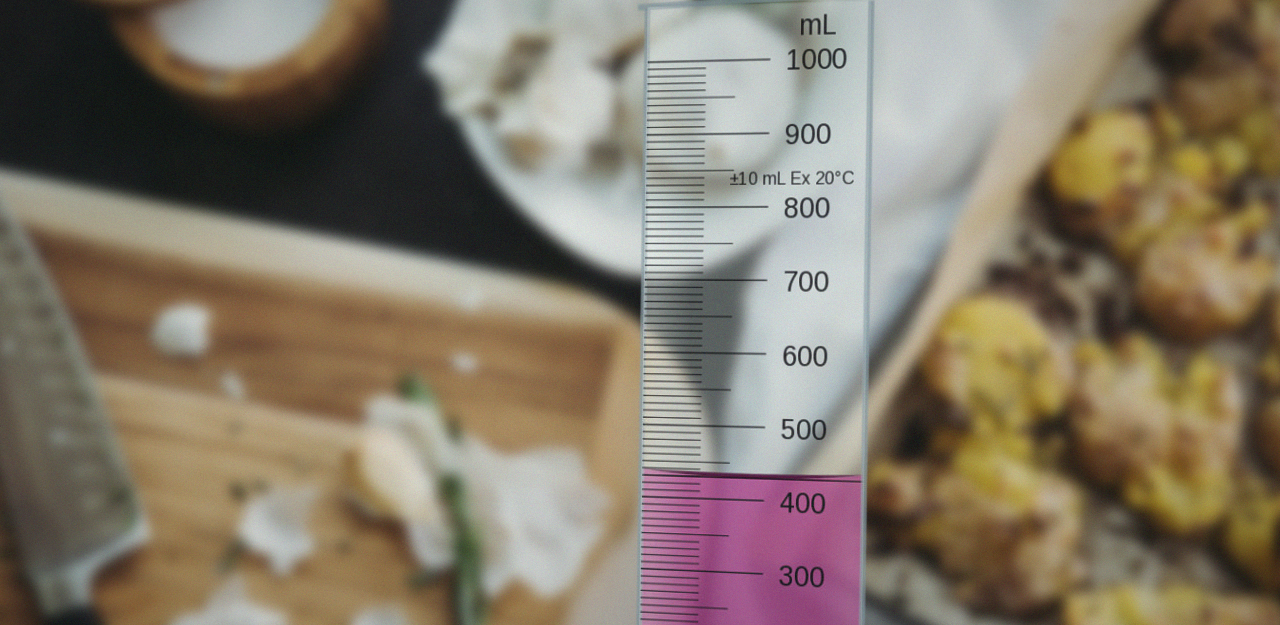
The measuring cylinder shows 430 (mL)
